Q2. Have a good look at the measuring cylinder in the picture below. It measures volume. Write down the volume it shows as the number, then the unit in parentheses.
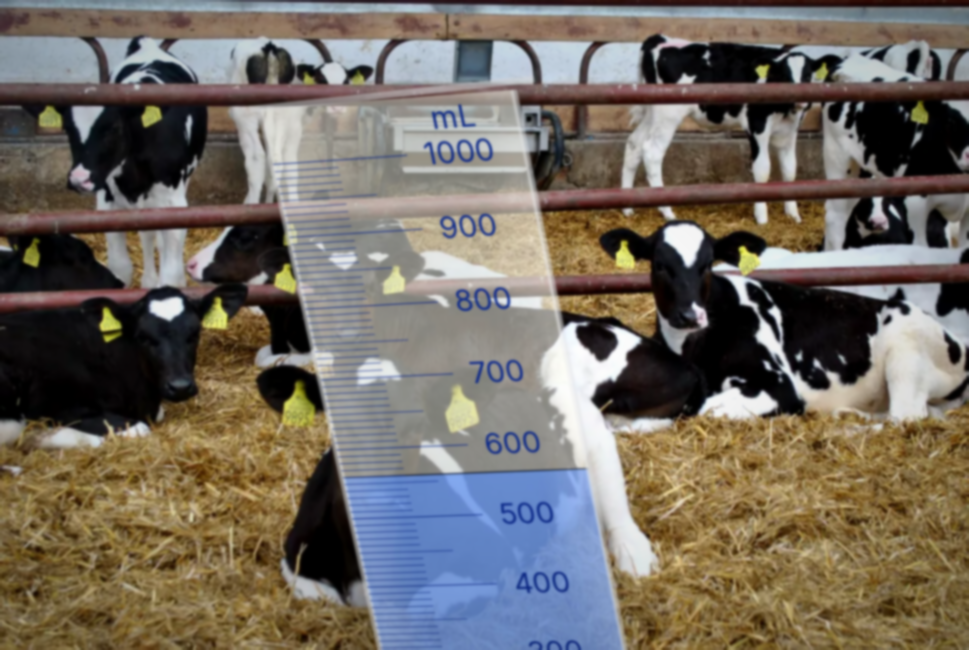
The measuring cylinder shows 560 (mL)
